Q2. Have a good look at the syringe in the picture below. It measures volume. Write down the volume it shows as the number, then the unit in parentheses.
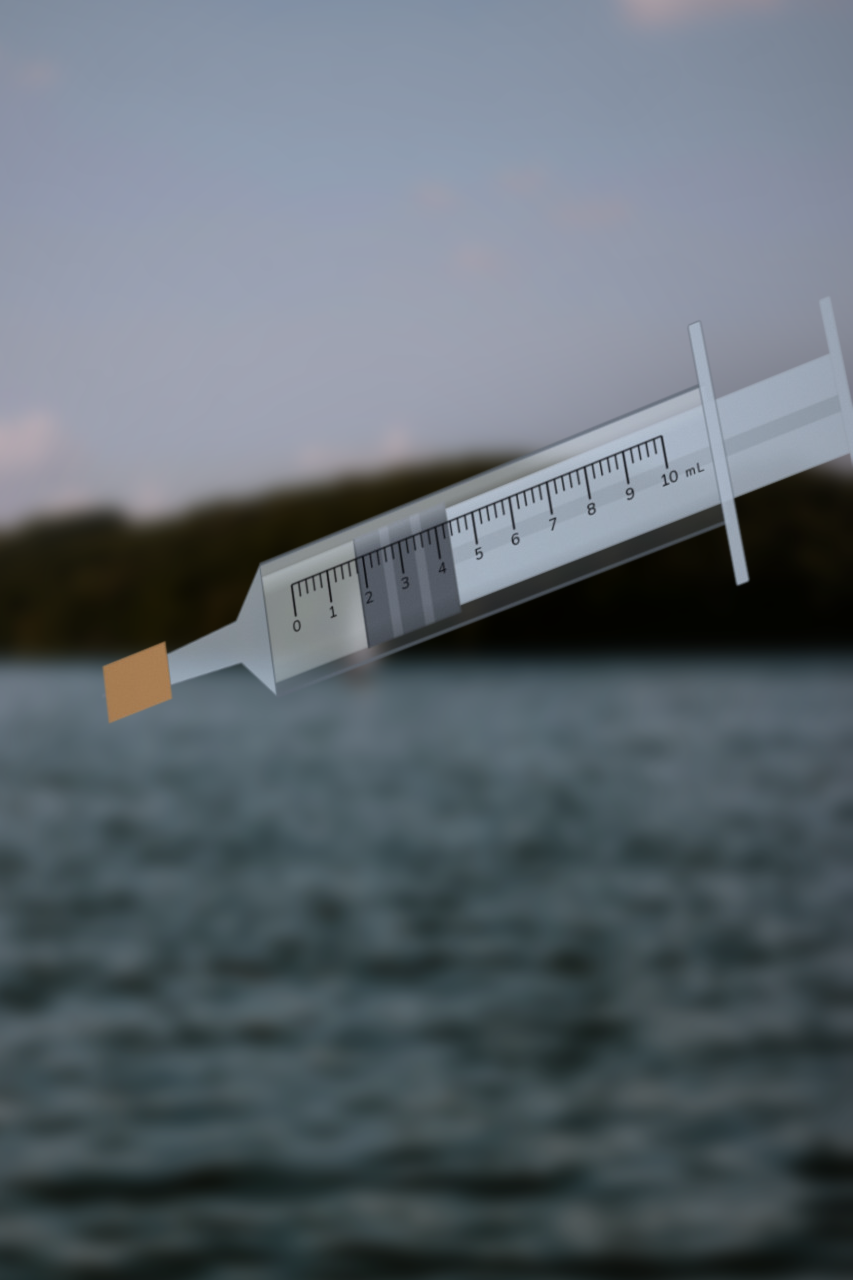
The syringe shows 1.8 (mL)
